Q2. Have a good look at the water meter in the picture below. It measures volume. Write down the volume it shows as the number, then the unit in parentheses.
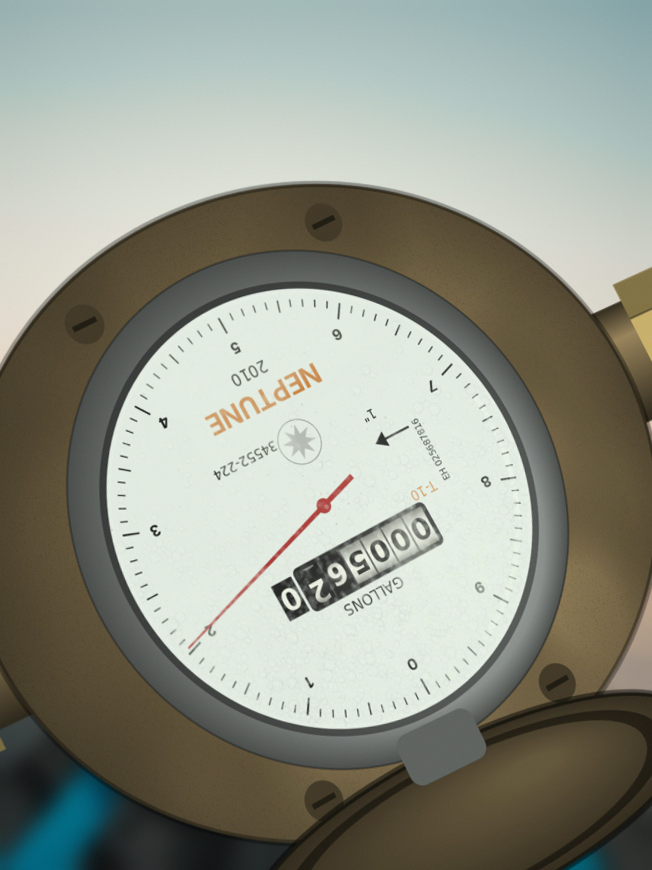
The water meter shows 5622.0 (gal)
